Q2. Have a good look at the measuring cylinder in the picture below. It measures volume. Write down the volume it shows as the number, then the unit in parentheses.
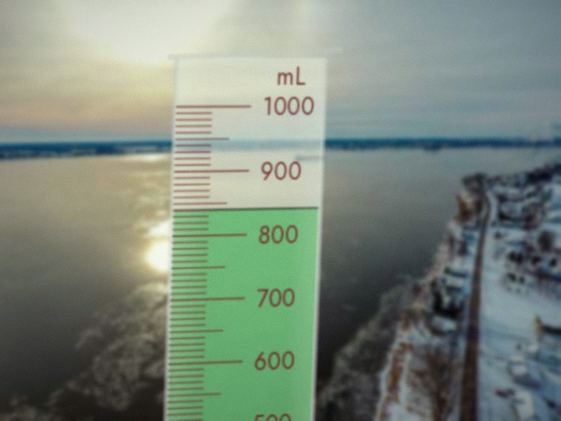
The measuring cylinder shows 840 (mL)
